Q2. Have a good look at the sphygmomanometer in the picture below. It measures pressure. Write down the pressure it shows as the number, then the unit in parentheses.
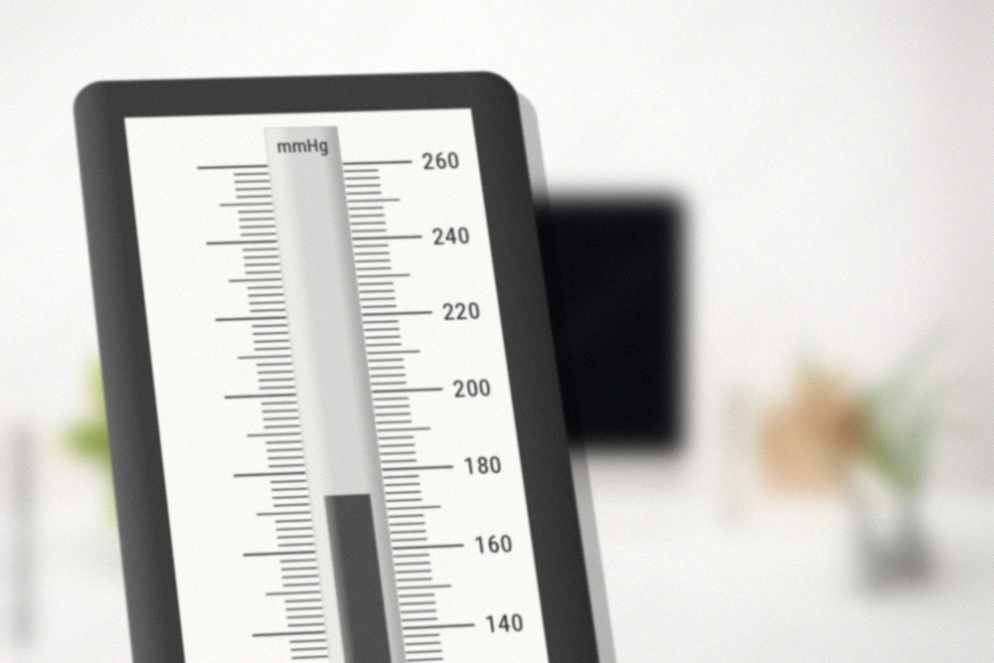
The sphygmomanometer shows 174 (mmHg)
